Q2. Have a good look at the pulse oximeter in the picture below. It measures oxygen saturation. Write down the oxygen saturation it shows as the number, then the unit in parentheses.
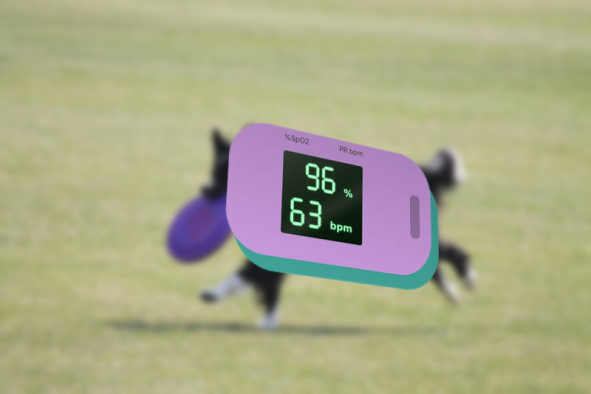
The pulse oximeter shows 96 (%)
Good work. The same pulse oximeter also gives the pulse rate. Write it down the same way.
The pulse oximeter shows 63 (bpm)
